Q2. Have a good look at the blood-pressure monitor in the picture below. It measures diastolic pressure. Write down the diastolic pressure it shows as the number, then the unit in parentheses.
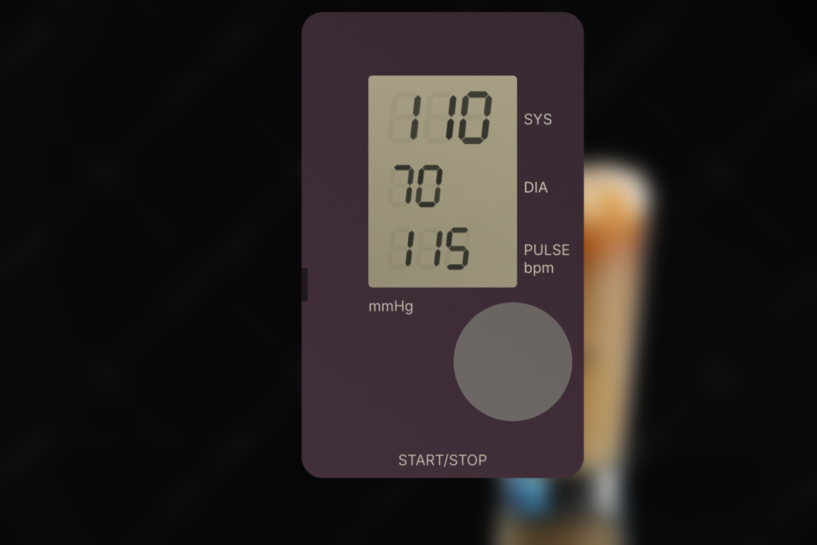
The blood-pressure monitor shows 70 (mmHg)
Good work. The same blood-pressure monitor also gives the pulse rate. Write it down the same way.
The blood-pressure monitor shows 115 (bpm)
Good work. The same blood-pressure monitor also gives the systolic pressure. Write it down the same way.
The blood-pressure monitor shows 110 (mmHg)
